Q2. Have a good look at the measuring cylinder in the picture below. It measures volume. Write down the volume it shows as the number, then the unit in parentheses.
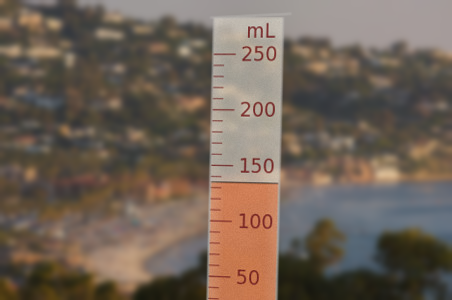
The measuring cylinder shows 135 (mL)
